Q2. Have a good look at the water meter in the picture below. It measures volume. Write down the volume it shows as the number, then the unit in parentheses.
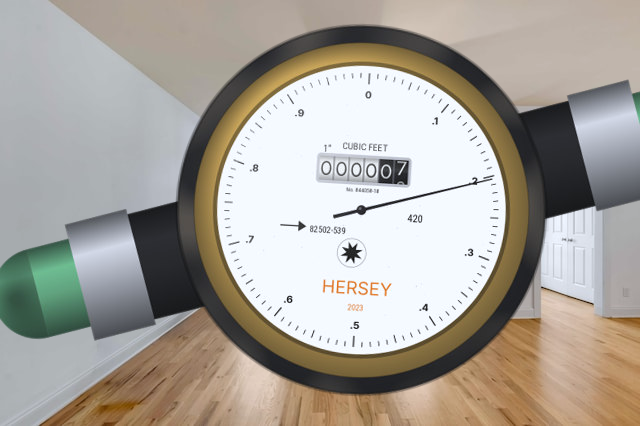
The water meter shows 7.20 (ft³)
